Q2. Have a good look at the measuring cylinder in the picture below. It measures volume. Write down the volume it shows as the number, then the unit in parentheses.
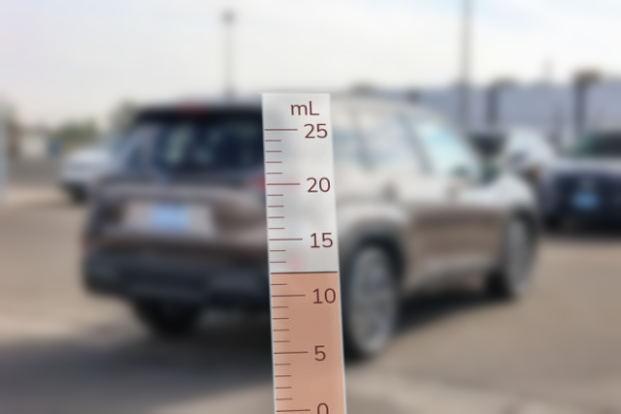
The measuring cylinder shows 12 (mL)
